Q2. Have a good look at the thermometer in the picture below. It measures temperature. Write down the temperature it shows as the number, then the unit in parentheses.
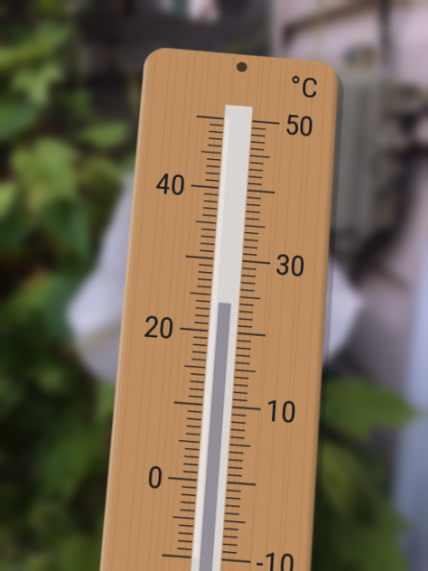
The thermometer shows 24 (°C)
